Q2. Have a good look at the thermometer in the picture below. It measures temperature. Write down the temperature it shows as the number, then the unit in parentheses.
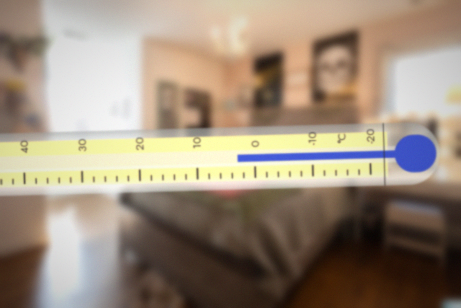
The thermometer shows 3 (°C)
